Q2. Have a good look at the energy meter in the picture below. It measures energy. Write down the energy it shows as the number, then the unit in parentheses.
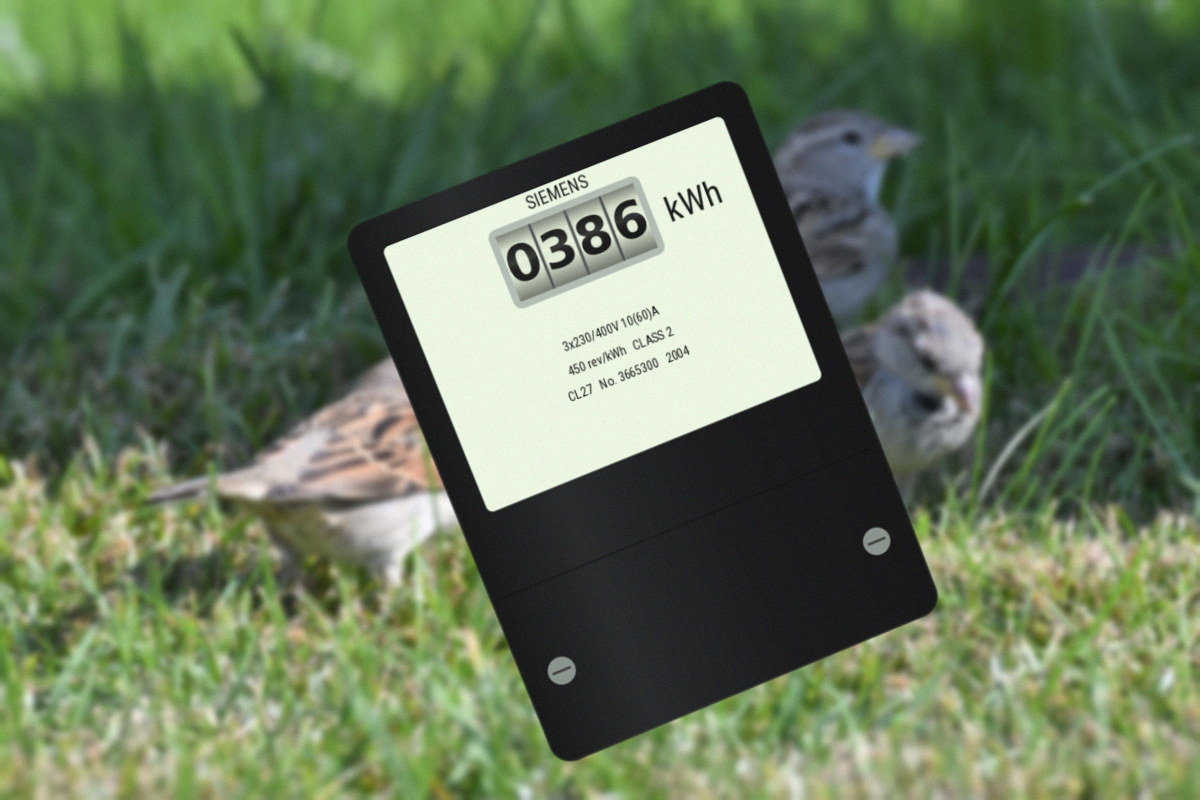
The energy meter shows 386 (kWh)
